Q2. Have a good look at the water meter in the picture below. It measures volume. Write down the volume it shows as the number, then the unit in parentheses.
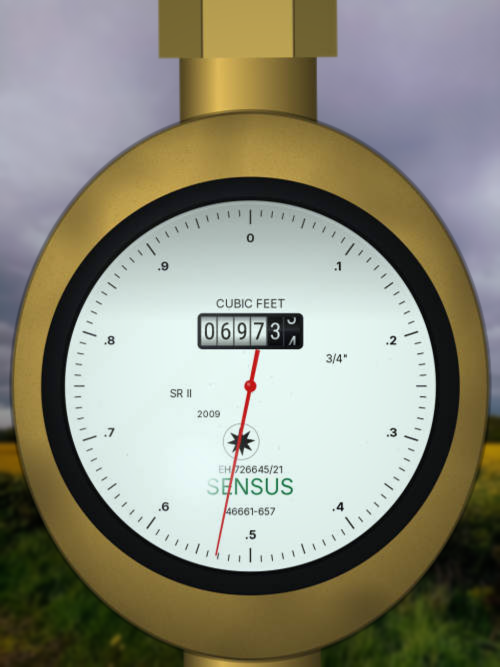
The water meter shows 69733.53 (ft³)
